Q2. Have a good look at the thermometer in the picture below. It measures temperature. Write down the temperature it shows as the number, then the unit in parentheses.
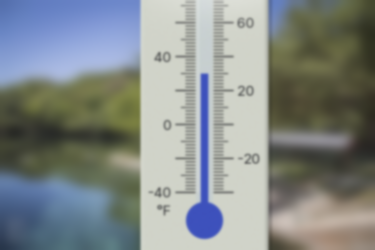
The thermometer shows 30 (°F)
